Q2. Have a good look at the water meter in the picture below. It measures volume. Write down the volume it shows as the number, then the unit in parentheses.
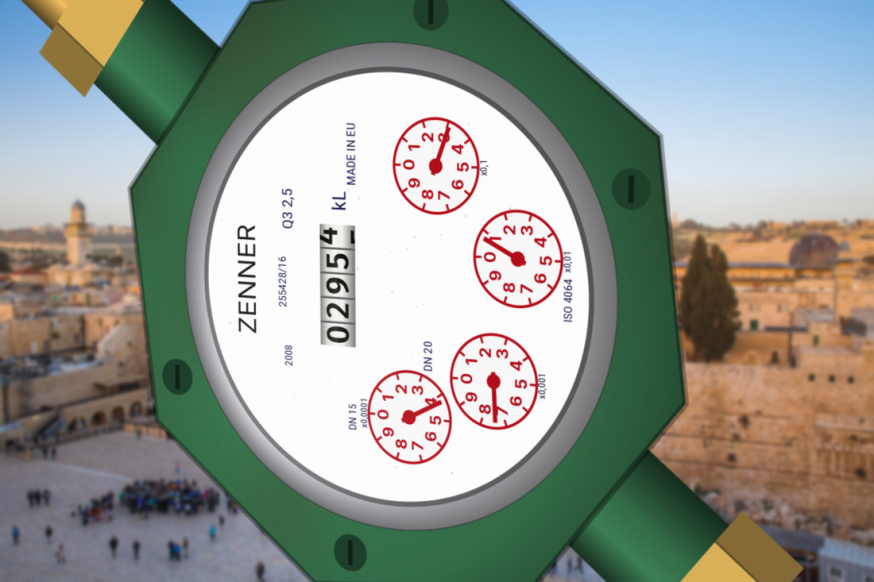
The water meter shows 2954.3074 (kL)
